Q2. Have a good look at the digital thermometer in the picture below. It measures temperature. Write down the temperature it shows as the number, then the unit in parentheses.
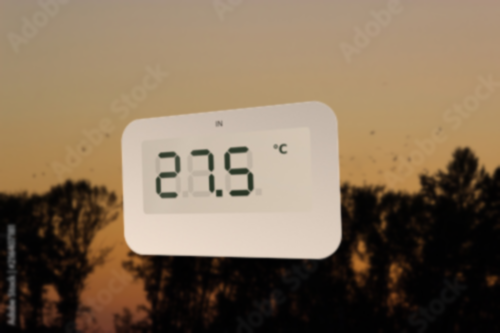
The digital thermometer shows 27.5 (°C)
